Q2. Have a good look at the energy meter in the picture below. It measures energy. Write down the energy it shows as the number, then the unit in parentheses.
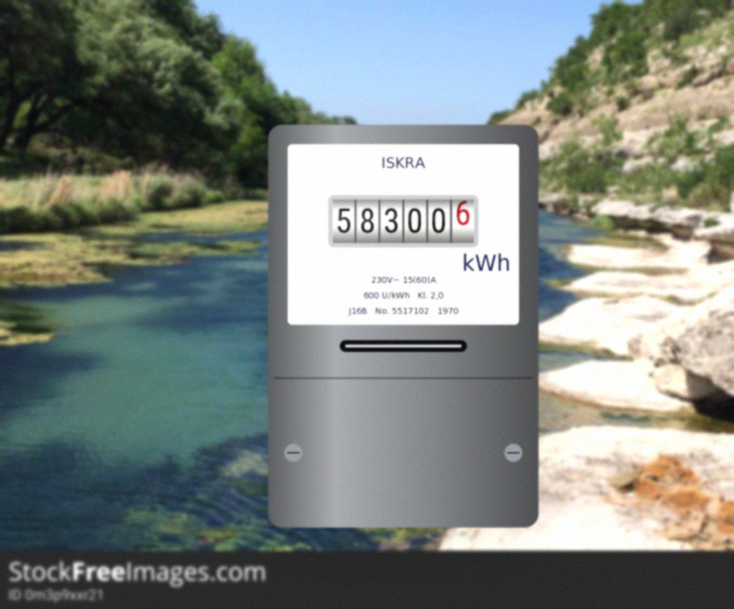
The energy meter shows 58300.6 (kWh)
